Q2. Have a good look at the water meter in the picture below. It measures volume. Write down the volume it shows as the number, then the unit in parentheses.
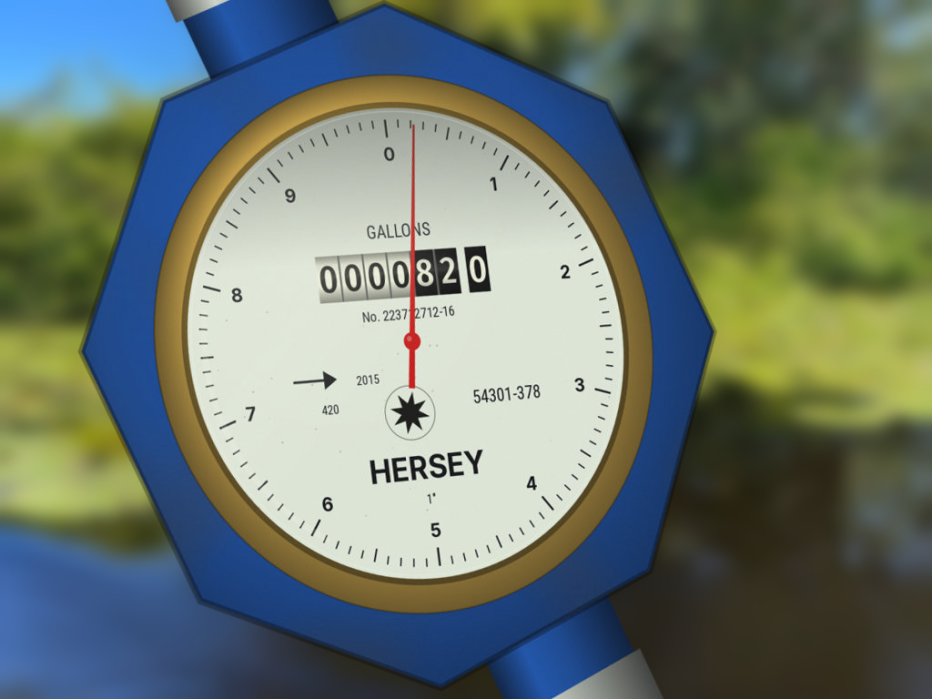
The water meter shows 820.2 (gal)
